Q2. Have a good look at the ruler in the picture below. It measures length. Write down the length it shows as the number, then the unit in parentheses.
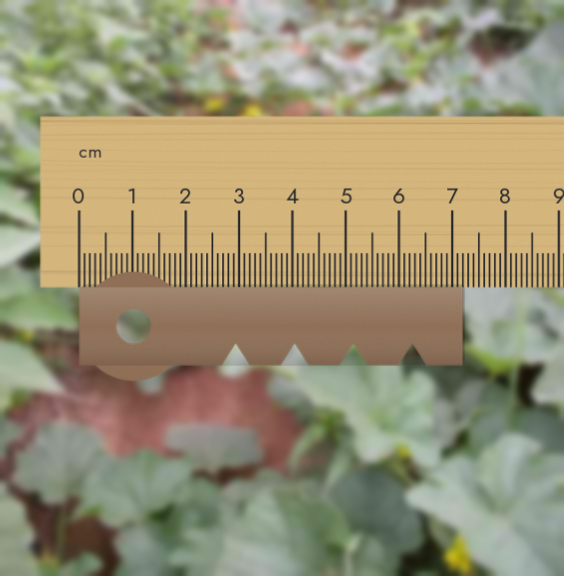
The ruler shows 7.2 (cm)
